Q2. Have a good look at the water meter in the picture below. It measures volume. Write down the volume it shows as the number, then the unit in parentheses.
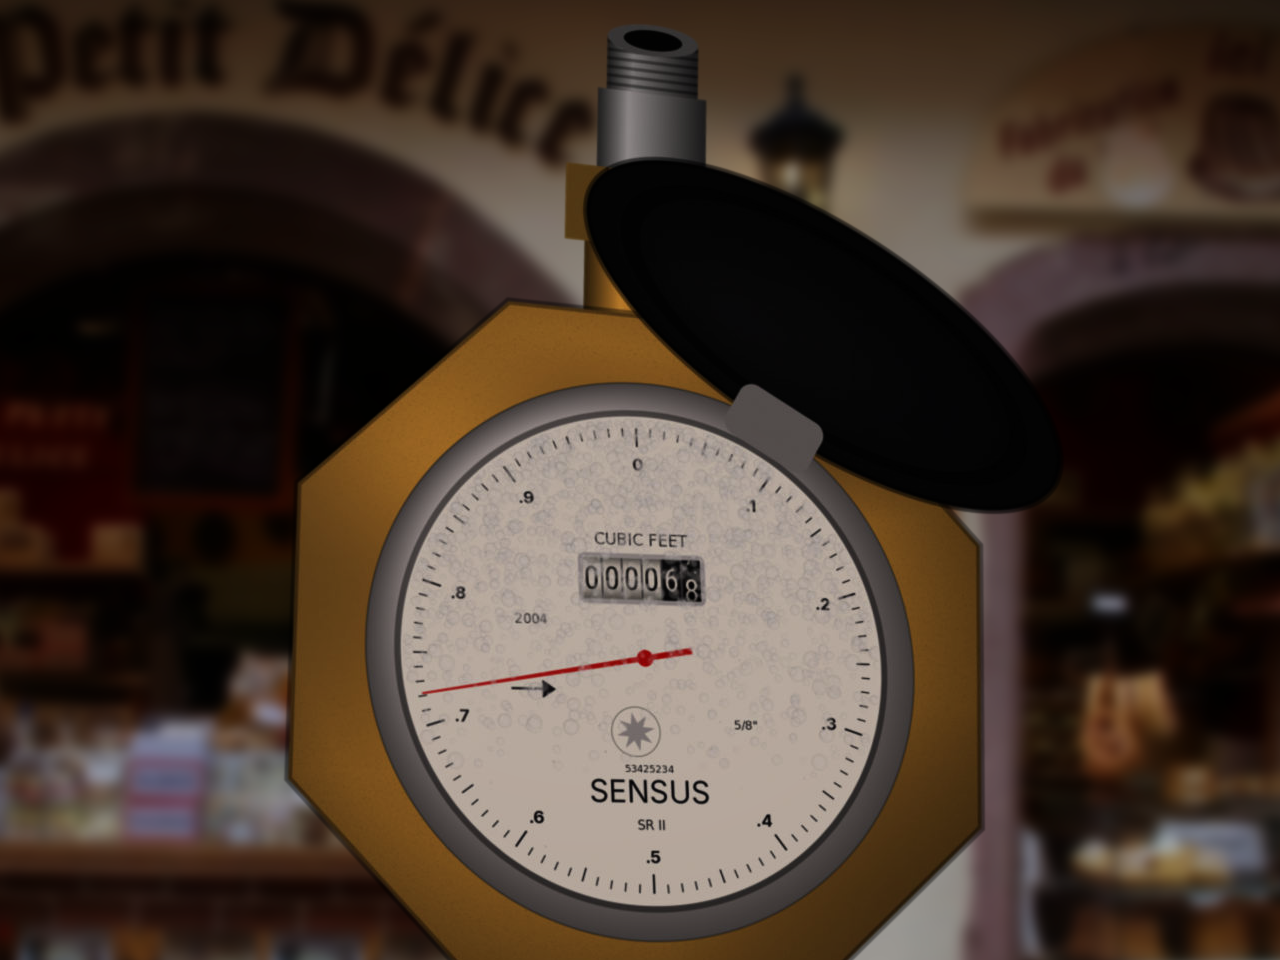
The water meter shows 67.72 (ft³)
